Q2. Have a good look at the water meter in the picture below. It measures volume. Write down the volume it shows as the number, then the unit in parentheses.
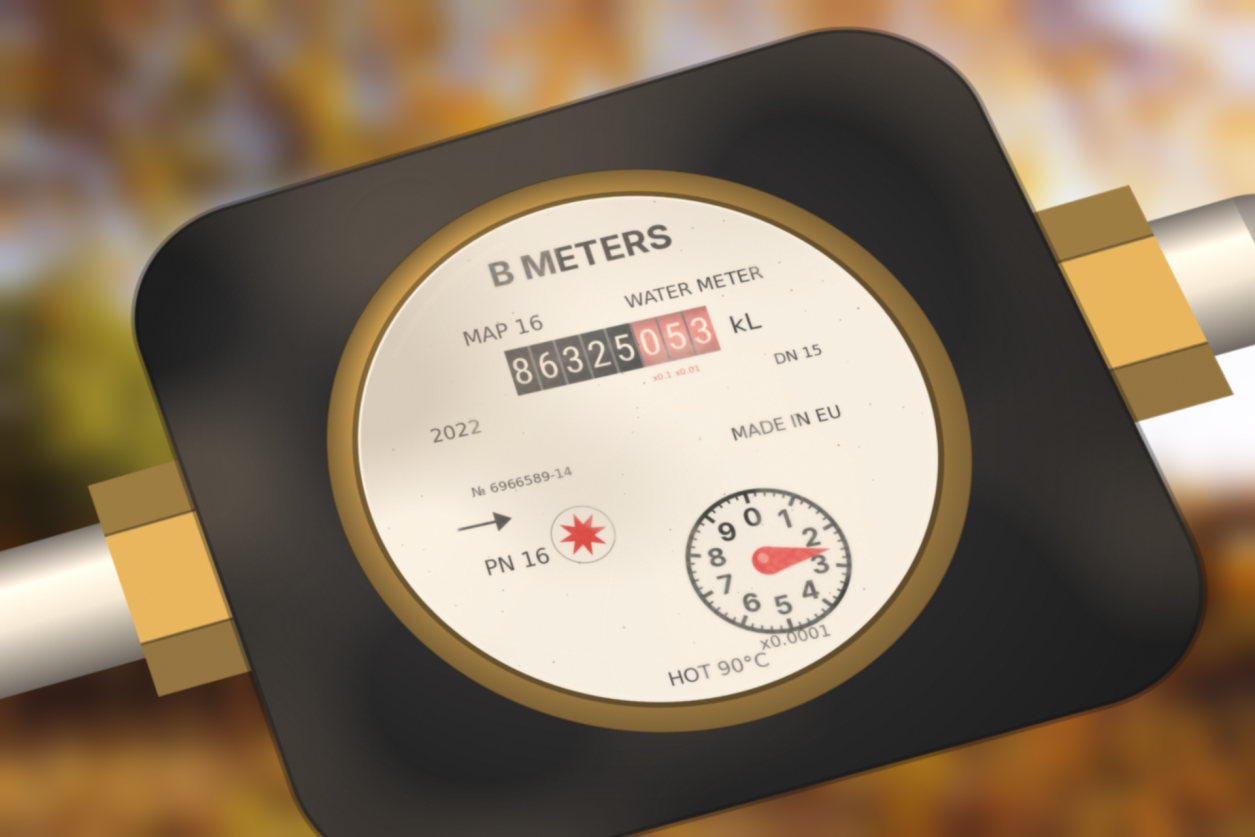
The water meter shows 86325.0532 (kL)
